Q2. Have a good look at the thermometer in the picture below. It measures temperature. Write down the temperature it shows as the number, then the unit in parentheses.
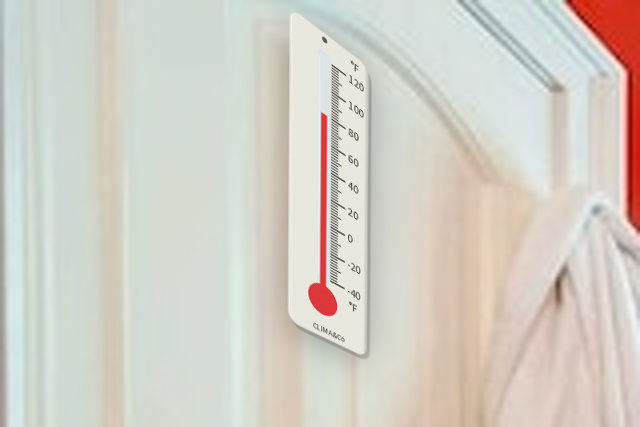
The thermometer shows 80 (°F)
